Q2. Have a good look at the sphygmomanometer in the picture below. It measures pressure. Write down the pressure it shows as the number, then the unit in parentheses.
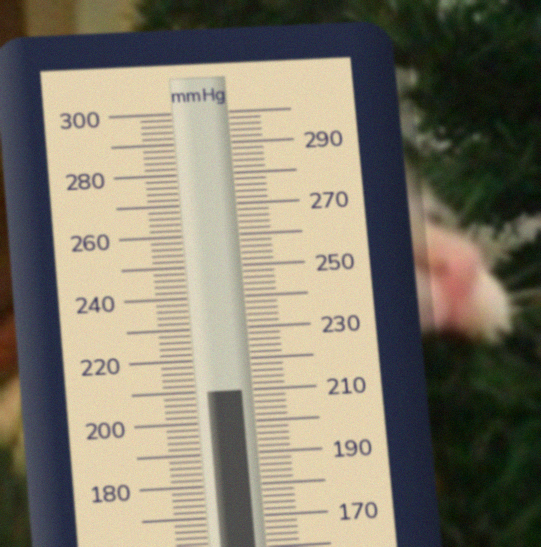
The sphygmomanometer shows 210 (mmHg)
